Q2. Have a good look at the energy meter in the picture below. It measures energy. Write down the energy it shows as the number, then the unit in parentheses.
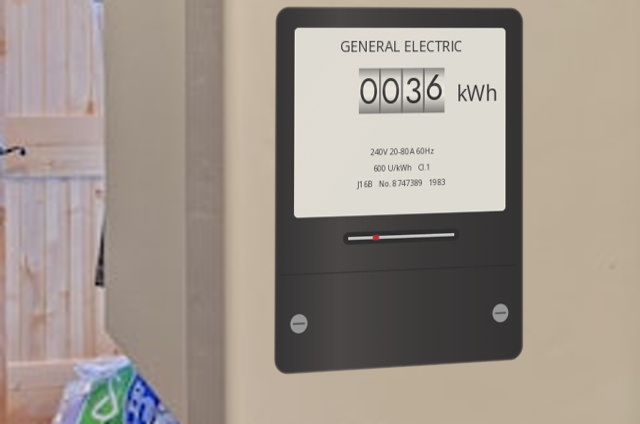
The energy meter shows 36 (kWh)
